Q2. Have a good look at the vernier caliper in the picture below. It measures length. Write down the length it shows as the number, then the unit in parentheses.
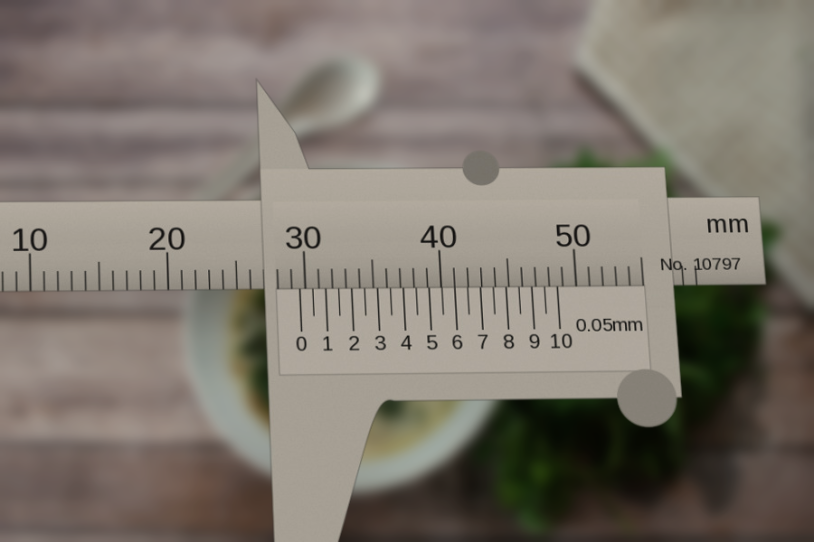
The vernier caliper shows 29.6 (mm)
